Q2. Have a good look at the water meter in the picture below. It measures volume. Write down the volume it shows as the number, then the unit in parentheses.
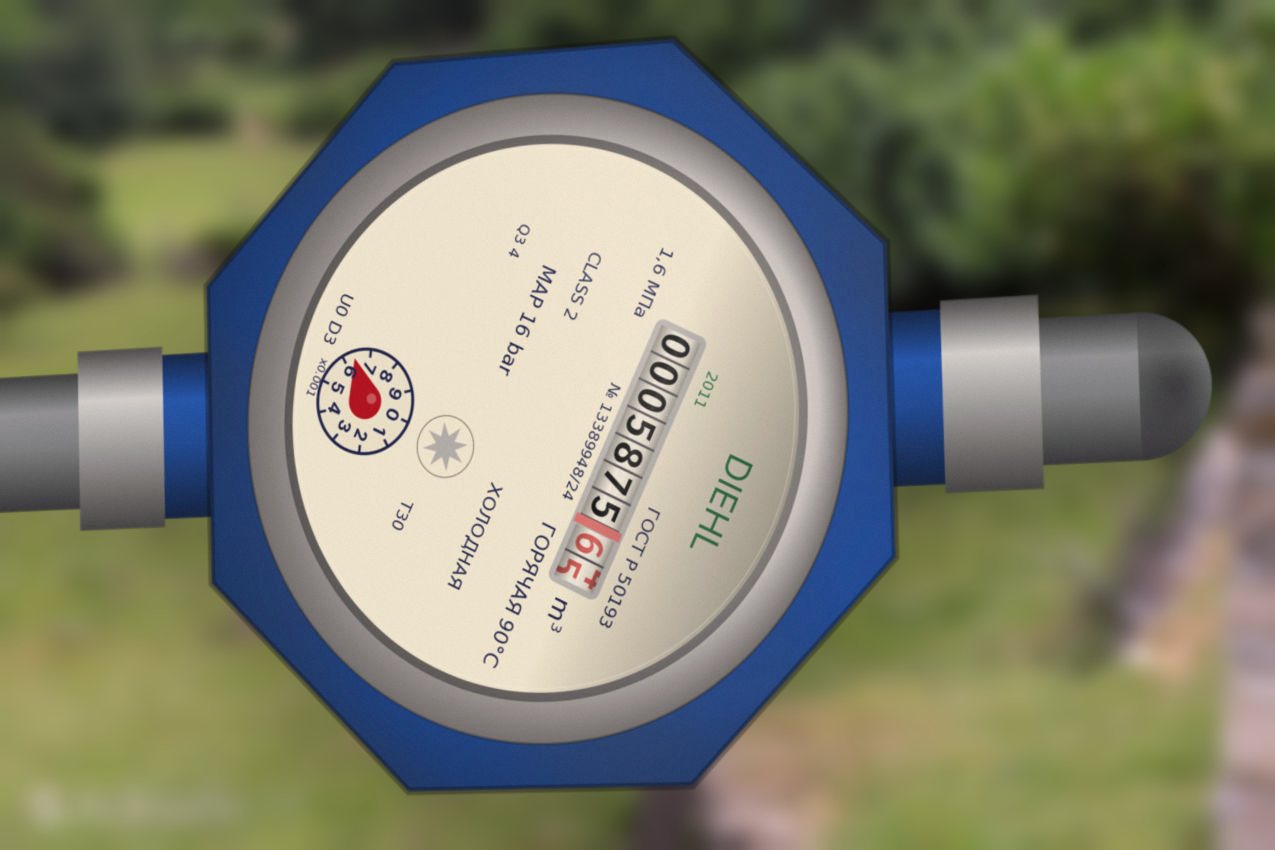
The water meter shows 5875.646 (m³)
